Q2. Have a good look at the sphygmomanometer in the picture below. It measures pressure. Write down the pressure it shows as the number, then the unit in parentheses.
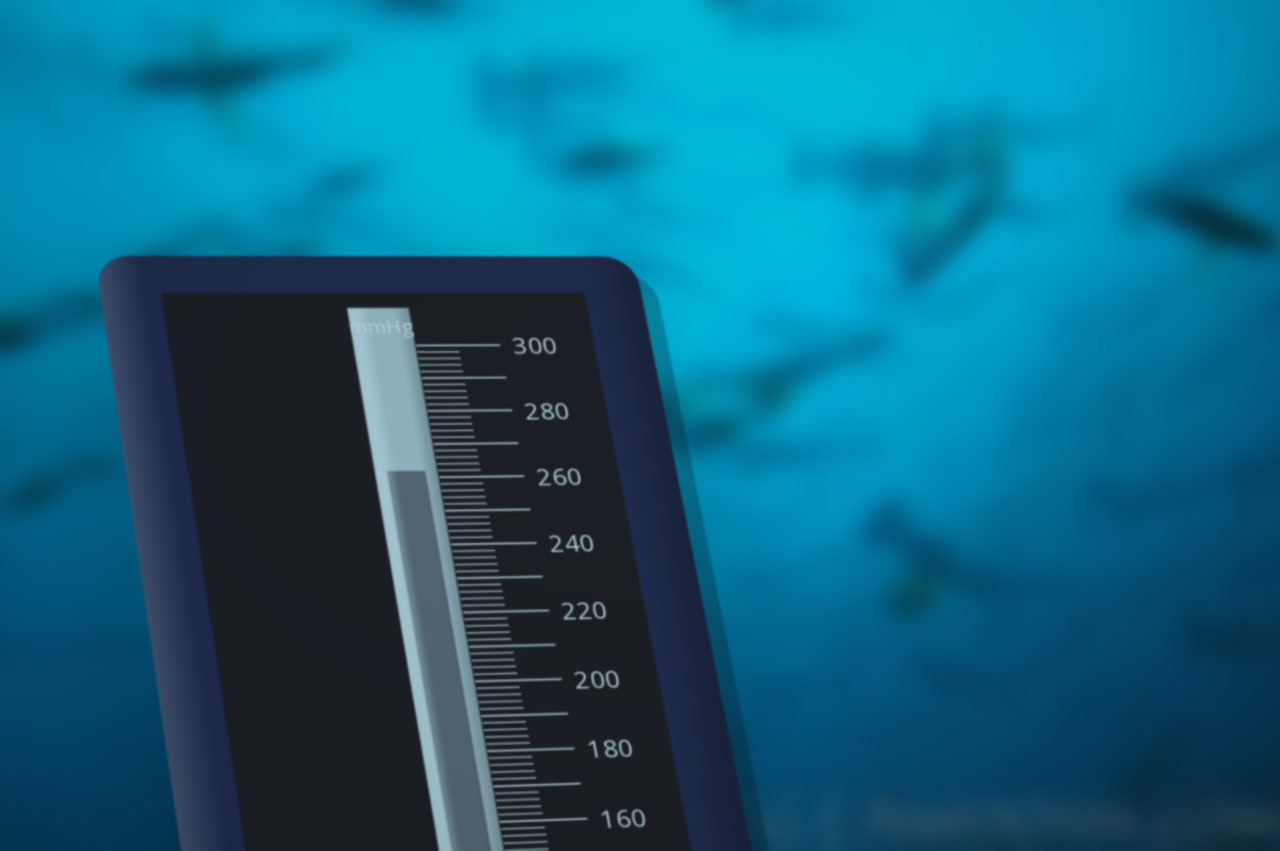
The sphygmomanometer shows 262 (mmHg)
